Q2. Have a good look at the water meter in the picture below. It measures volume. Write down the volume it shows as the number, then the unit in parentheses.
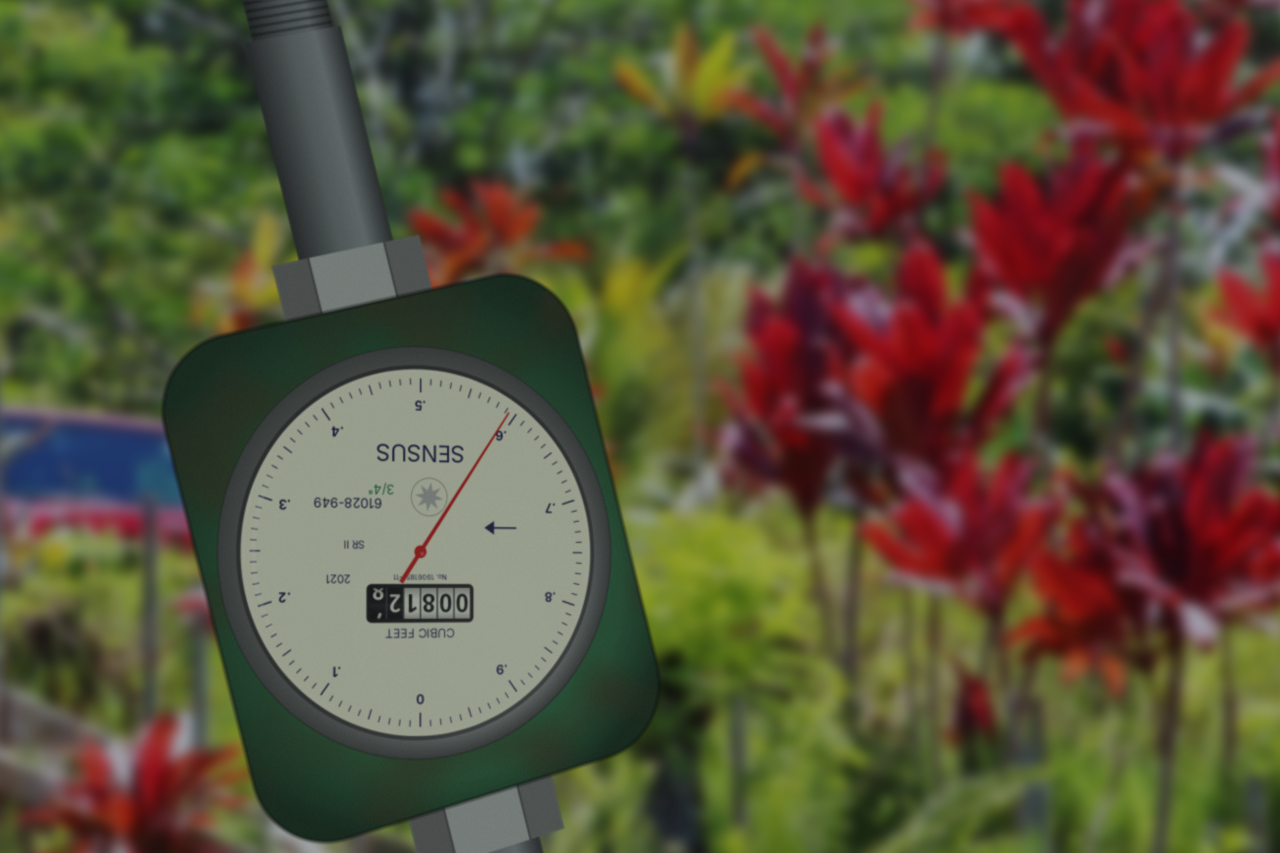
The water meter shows 8127.59 (ft³)
